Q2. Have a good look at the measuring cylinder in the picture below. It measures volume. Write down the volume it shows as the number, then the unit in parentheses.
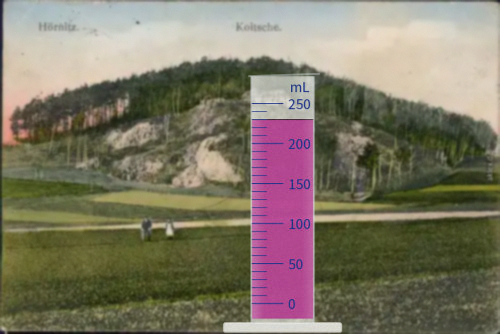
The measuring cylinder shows 230 (mL)
